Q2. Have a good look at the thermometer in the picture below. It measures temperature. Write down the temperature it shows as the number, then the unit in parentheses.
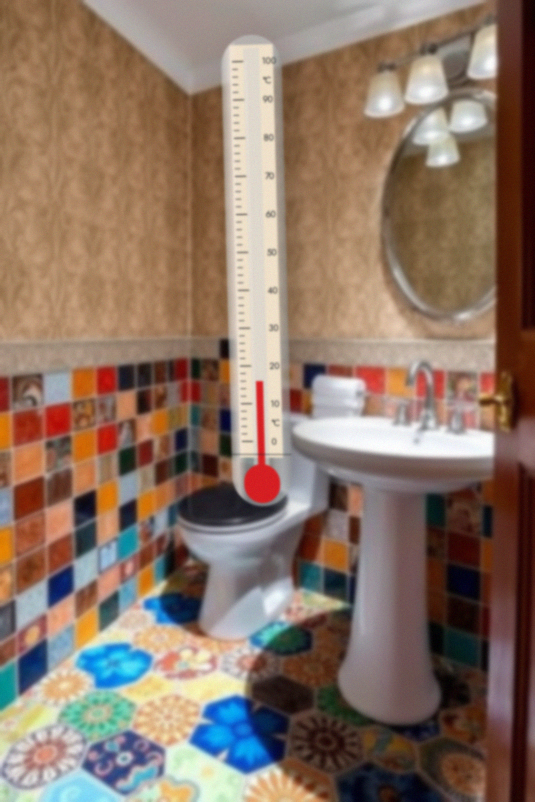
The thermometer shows 16 (°C)
